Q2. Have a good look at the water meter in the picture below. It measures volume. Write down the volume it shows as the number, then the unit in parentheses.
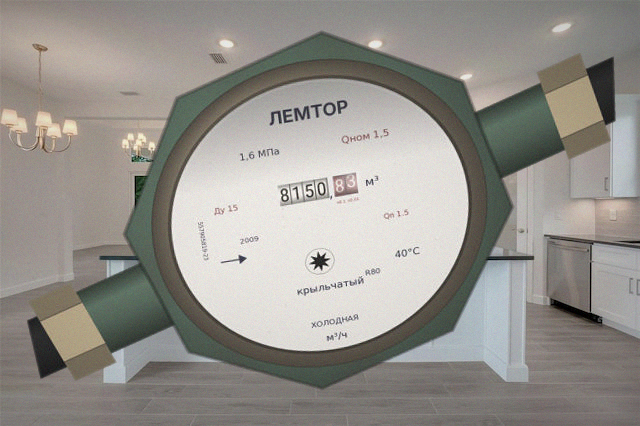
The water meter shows 8150.83 (m³)
